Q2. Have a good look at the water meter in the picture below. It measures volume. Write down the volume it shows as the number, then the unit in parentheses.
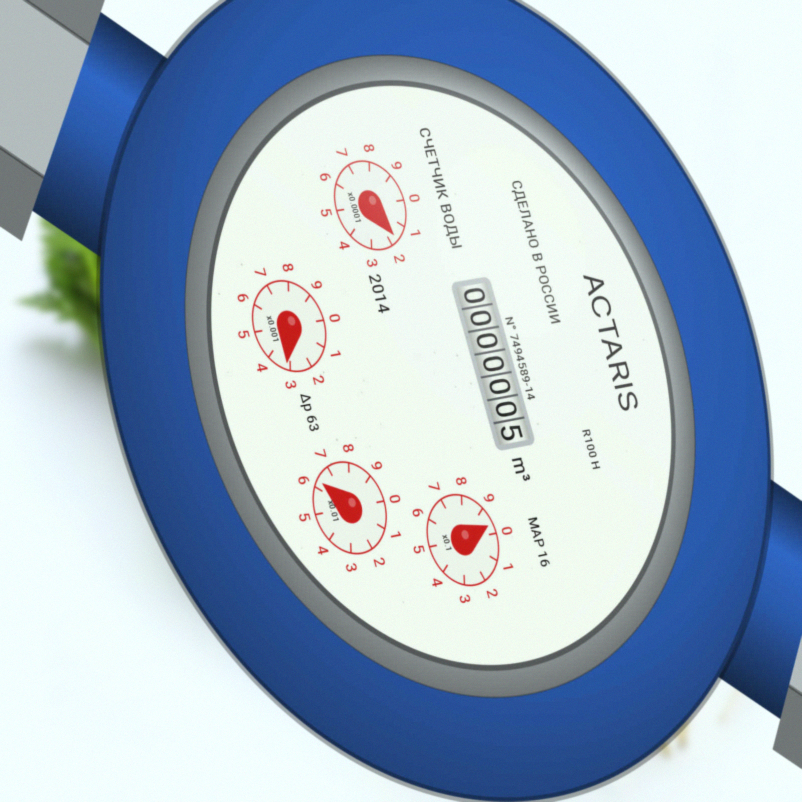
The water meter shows 4.9631 (m³)
